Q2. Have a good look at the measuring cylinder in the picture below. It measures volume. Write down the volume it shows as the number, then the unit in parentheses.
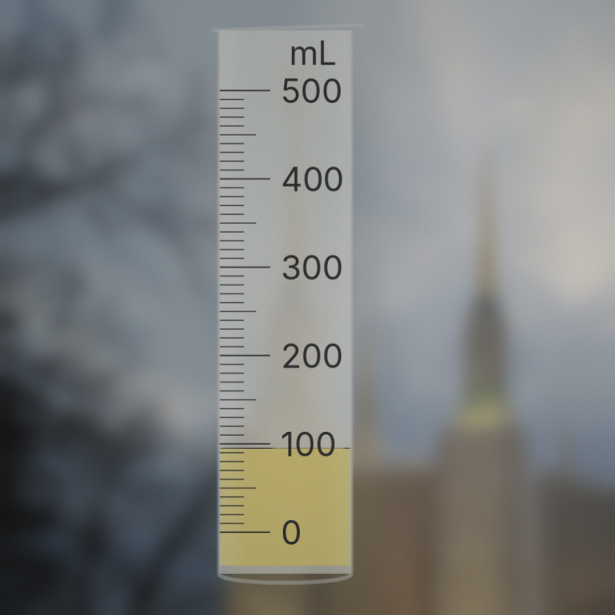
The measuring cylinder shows 95 (mL)
